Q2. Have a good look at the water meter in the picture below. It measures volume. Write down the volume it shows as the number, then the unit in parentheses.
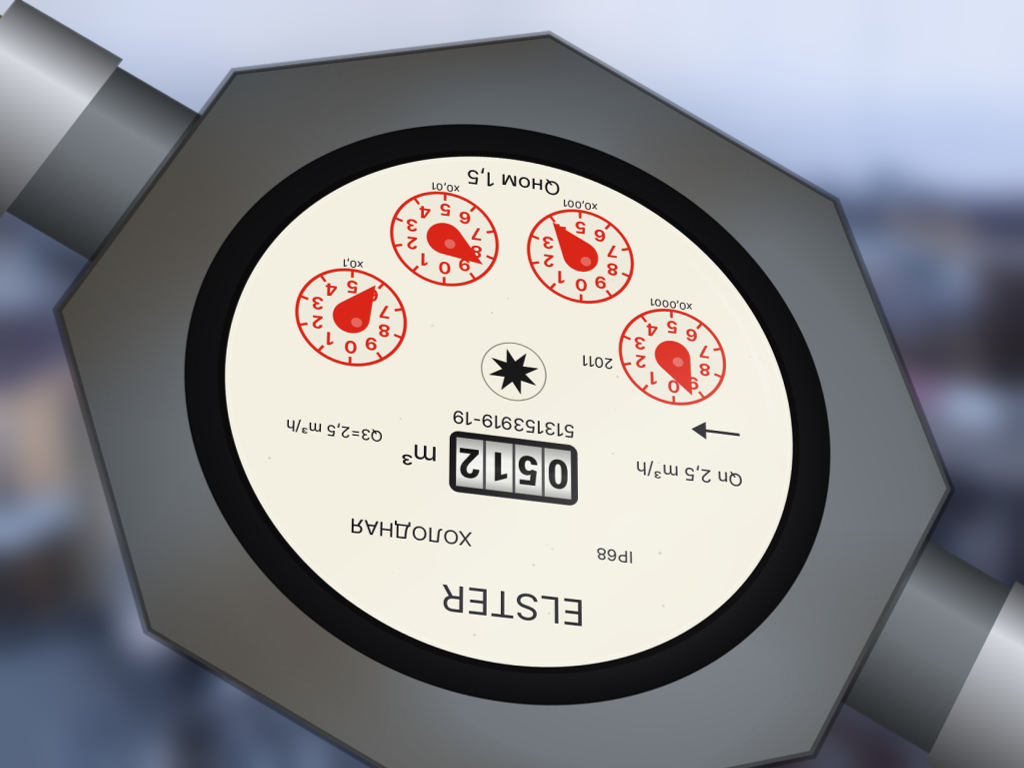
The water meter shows 512.5839 (m³)
